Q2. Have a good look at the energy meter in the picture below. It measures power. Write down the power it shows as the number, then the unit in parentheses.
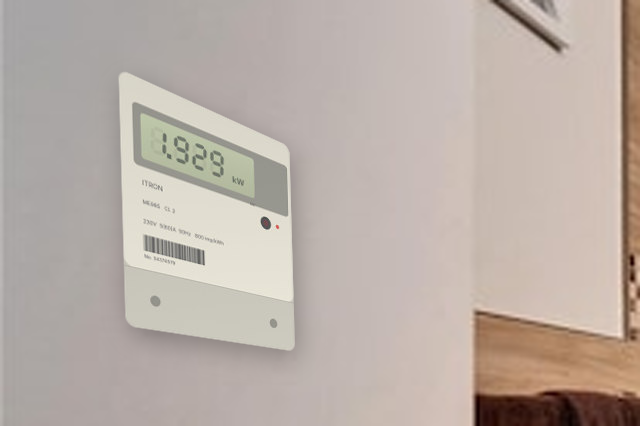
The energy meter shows 1.929 (kW)
